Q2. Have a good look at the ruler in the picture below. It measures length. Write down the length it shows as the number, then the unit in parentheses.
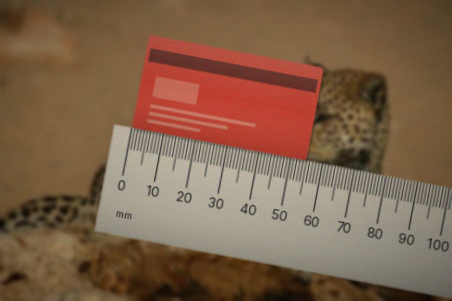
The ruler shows 55 (mm)
